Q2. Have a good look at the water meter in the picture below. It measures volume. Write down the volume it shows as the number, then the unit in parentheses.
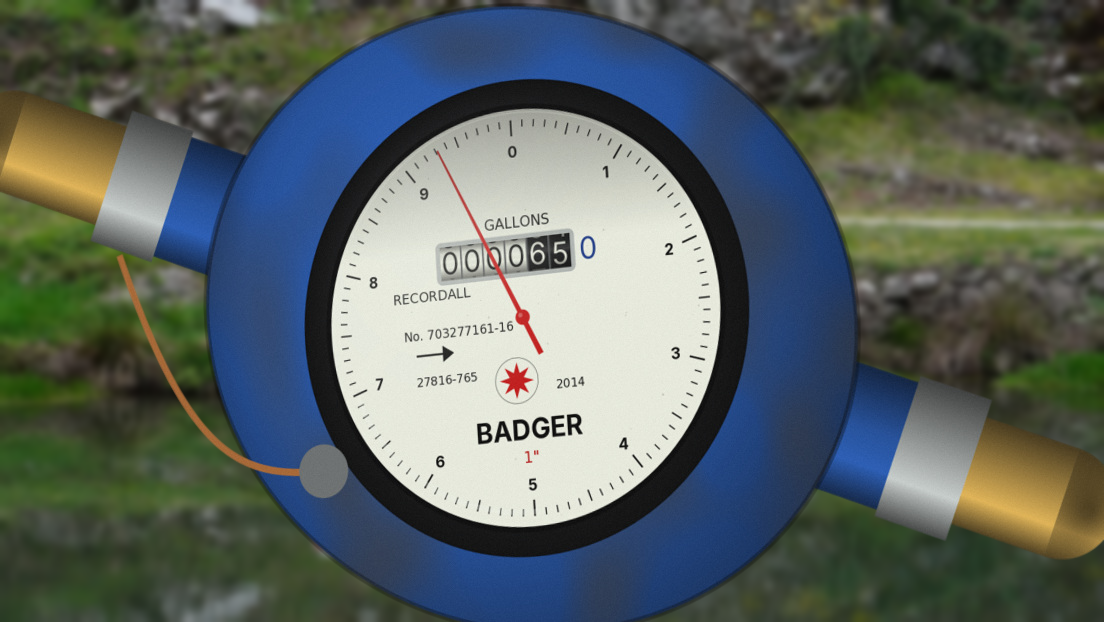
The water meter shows 649.3 (gal)
